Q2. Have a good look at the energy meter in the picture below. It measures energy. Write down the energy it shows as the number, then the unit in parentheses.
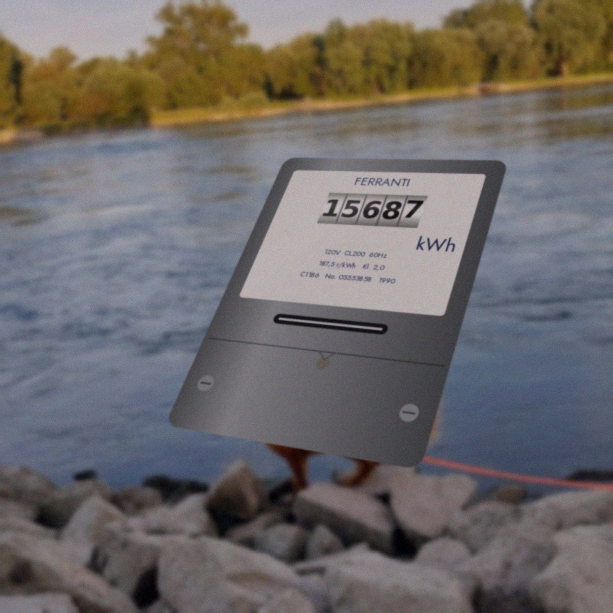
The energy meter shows 15687 (kWh)
